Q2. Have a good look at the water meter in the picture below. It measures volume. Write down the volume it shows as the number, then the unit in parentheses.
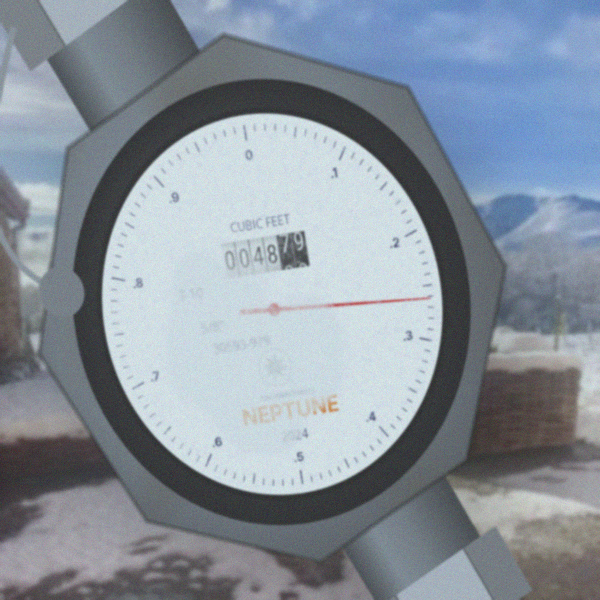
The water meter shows 4879.26 (ft³)
